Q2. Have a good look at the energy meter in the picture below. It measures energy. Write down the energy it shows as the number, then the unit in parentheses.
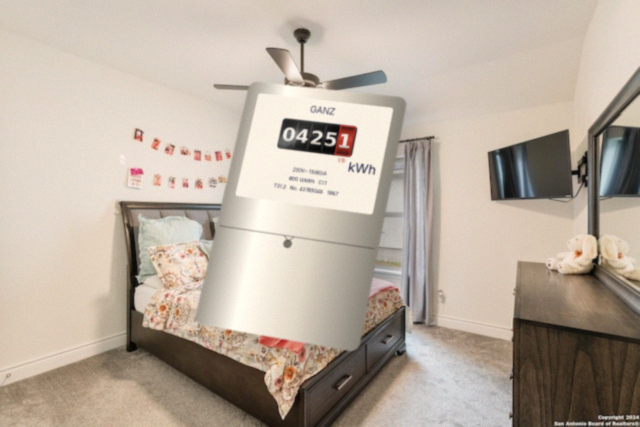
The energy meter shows 425.1 (kWh)
